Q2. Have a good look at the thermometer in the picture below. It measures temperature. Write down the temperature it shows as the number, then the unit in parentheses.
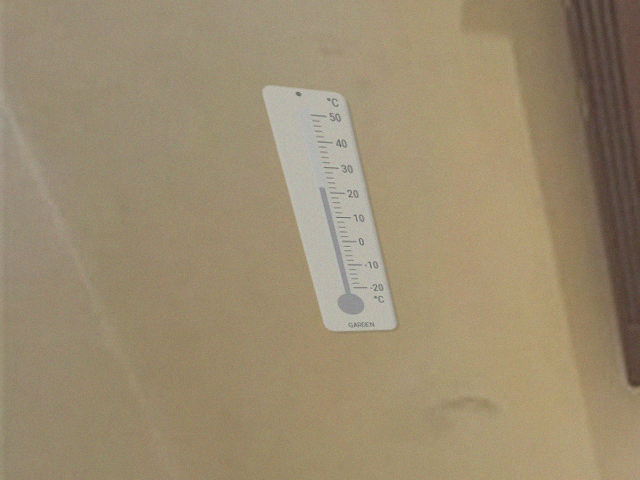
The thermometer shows 22 (°C)
